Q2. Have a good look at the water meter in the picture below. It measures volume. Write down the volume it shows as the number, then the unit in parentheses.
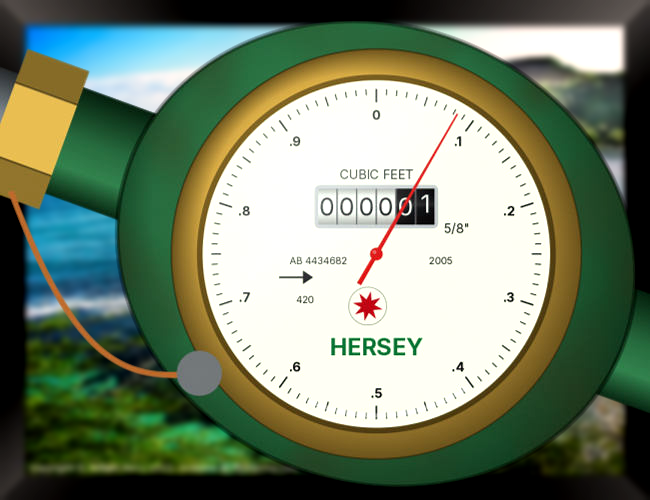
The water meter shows 1.08 (ft³)
